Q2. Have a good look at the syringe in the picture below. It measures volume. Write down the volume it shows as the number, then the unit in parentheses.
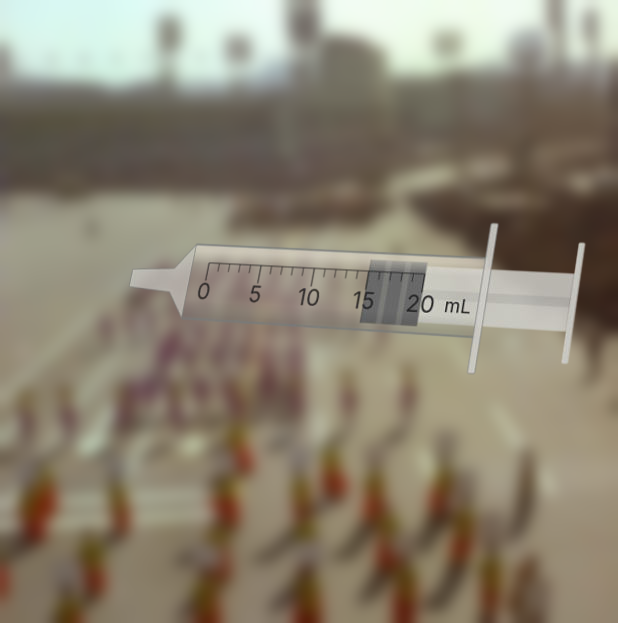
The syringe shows 15 (mL)
